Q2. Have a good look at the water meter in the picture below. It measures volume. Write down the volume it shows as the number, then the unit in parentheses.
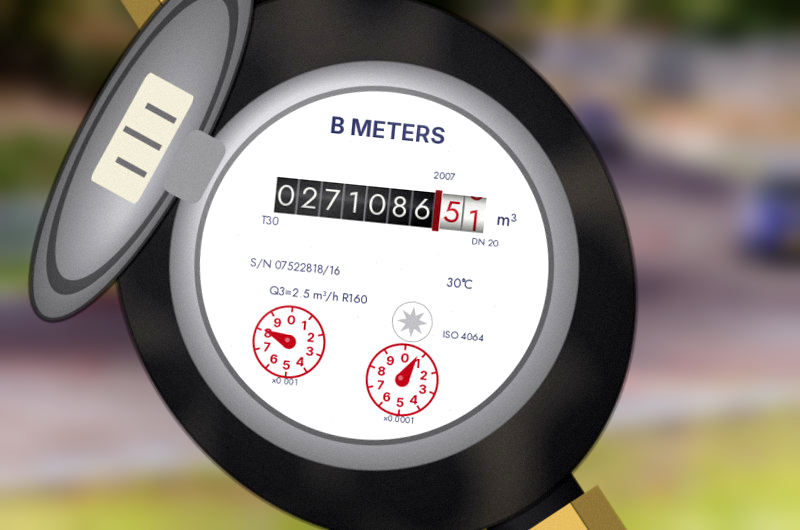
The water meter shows 271086.5080 (m³)
